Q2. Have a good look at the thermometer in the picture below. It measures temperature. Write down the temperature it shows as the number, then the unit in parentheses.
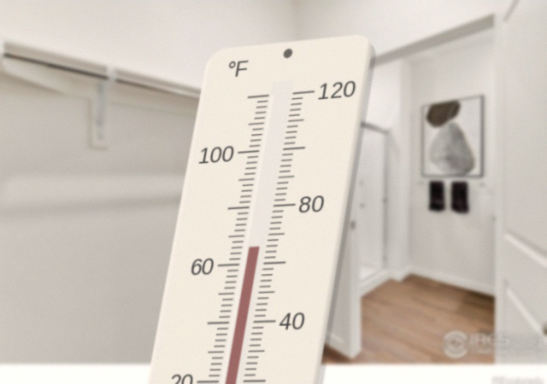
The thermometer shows 66 (°F)
